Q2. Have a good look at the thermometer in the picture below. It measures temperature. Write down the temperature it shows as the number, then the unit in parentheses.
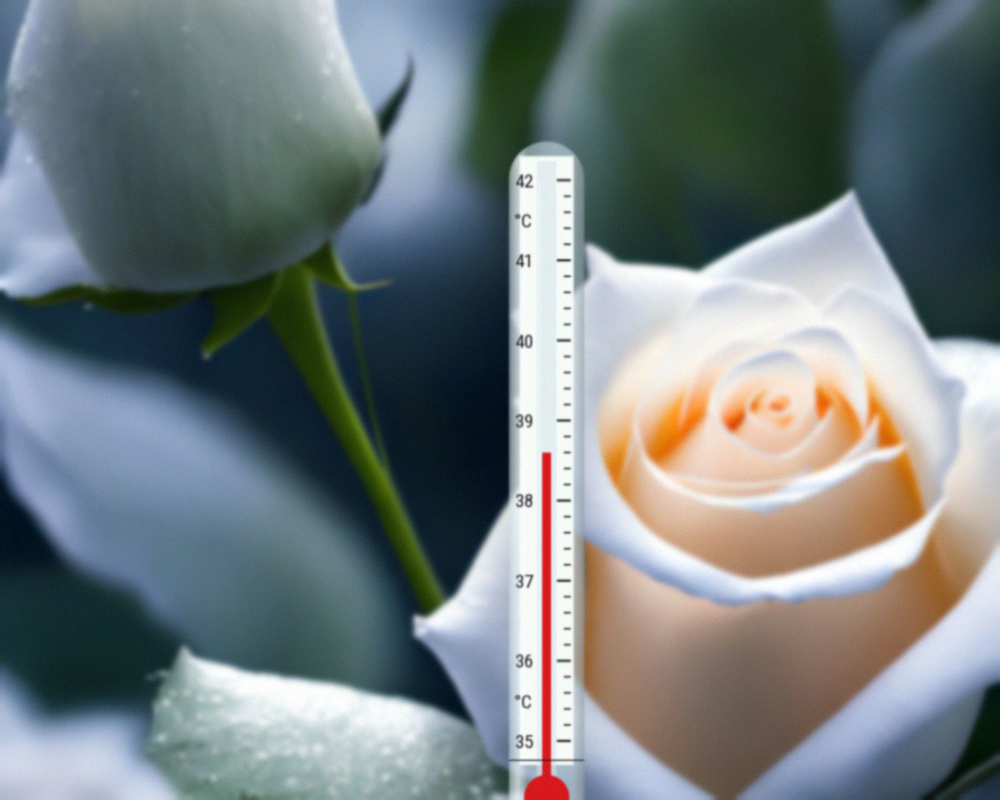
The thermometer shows 38.6 (°C)
